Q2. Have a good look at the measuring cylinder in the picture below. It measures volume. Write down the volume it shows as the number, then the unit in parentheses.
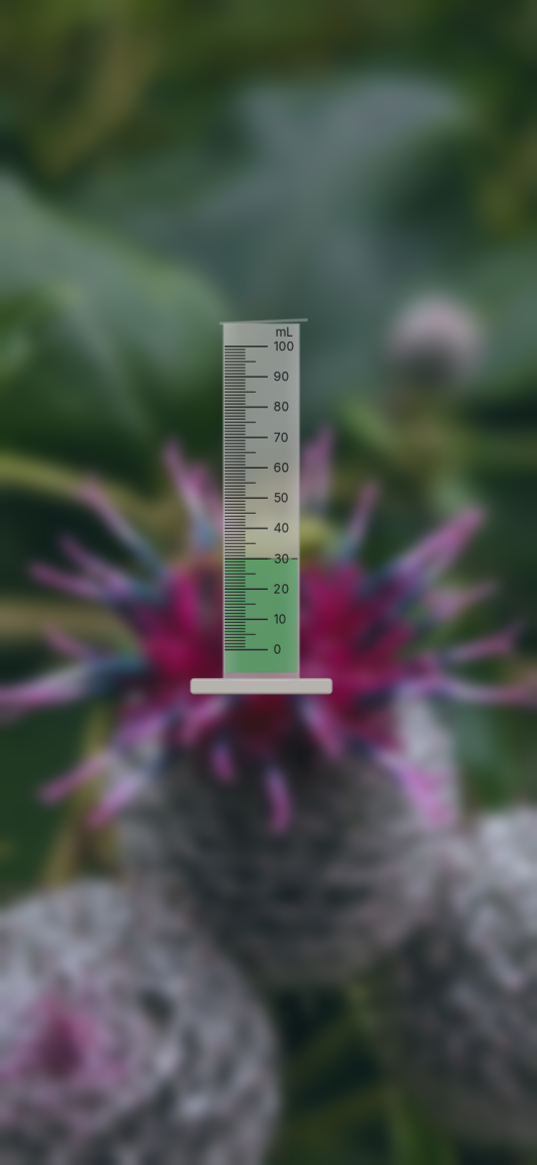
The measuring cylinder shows 30 (mL)
